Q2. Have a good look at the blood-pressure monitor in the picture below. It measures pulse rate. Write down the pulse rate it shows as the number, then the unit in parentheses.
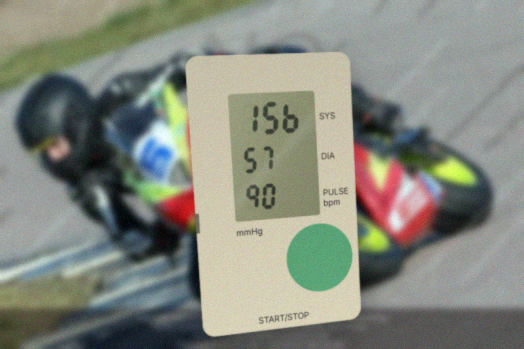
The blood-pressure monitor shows 90 (bpm)
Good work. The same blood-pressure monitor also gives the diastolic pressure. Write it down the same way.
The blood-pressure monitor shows 57 (mmHg)
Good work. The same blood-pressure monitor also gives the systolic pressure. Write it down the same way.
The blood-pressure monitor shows 156 (mmHg)
